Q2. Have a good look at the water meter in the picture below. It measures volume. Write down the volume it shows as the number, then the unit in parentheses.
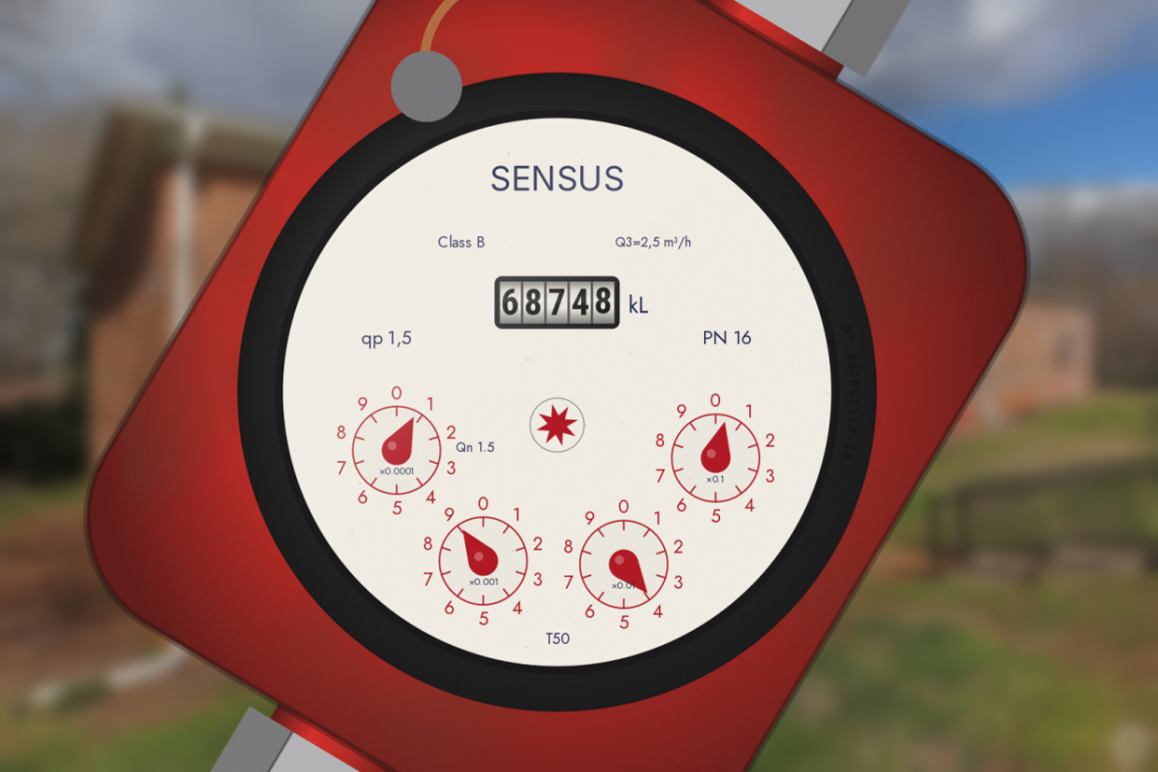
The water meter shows 68748.0390 (kL)
